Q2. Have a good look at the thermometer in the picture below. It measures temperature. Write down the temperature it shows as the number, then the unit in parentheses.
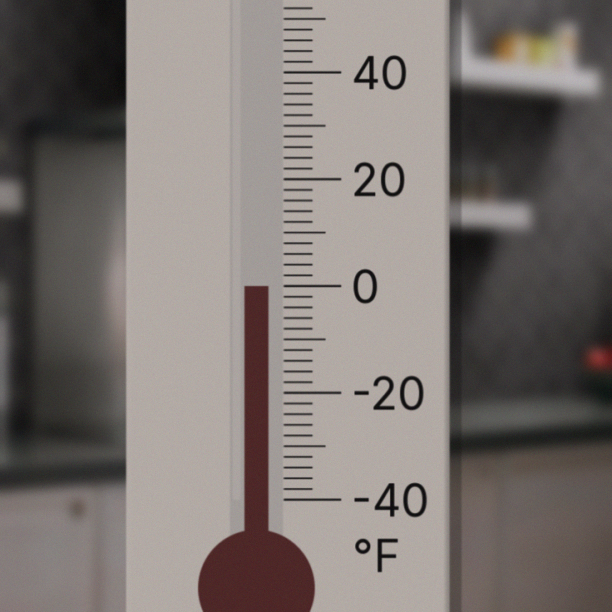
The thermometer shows 0 (°F)
